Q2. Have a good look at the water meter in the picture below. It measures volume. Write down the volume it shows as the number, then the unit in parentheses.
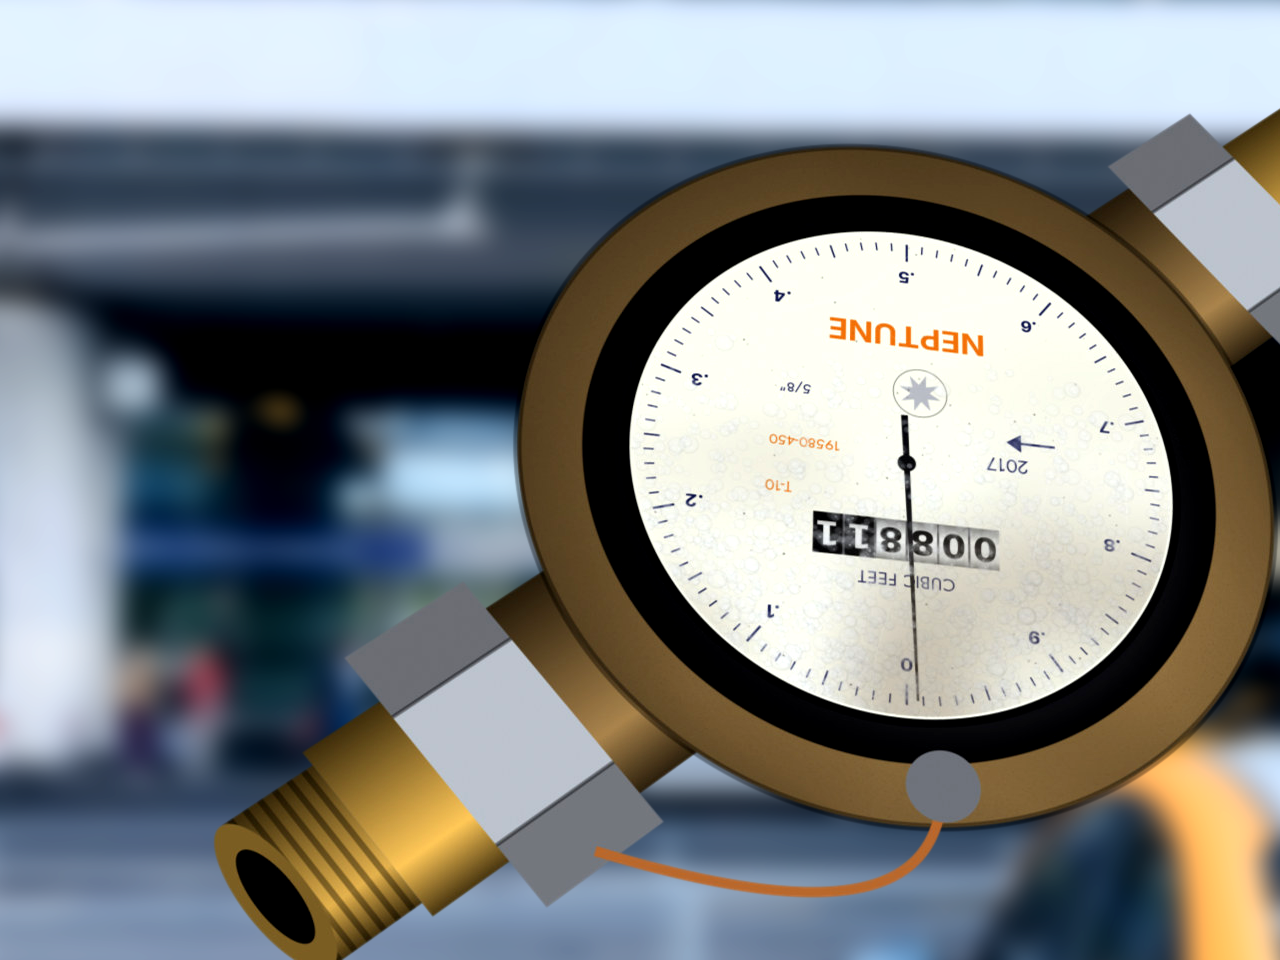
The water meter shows 8810.99 (ft³)
